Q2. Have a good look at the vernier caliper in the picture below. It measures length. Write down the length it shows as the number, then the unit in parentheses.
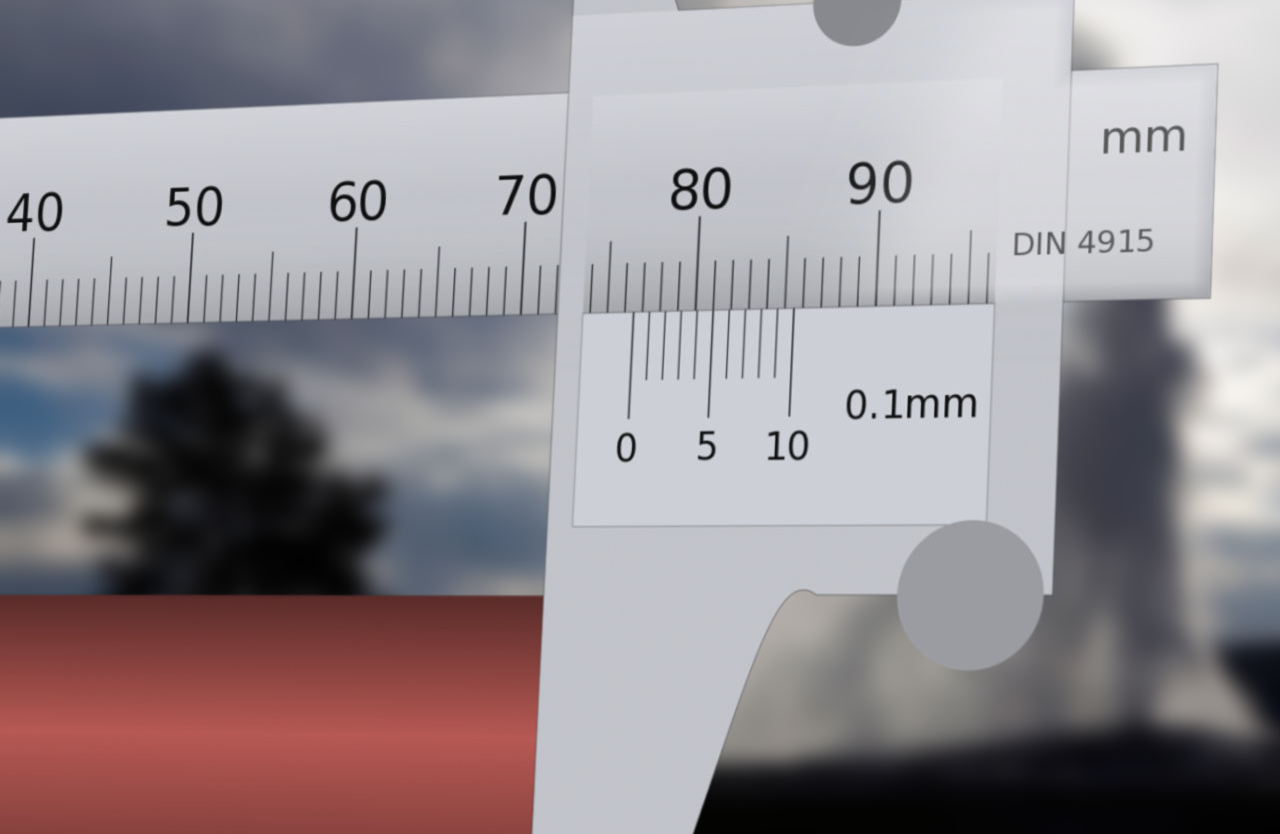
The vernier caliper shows 76.5 (mm)
